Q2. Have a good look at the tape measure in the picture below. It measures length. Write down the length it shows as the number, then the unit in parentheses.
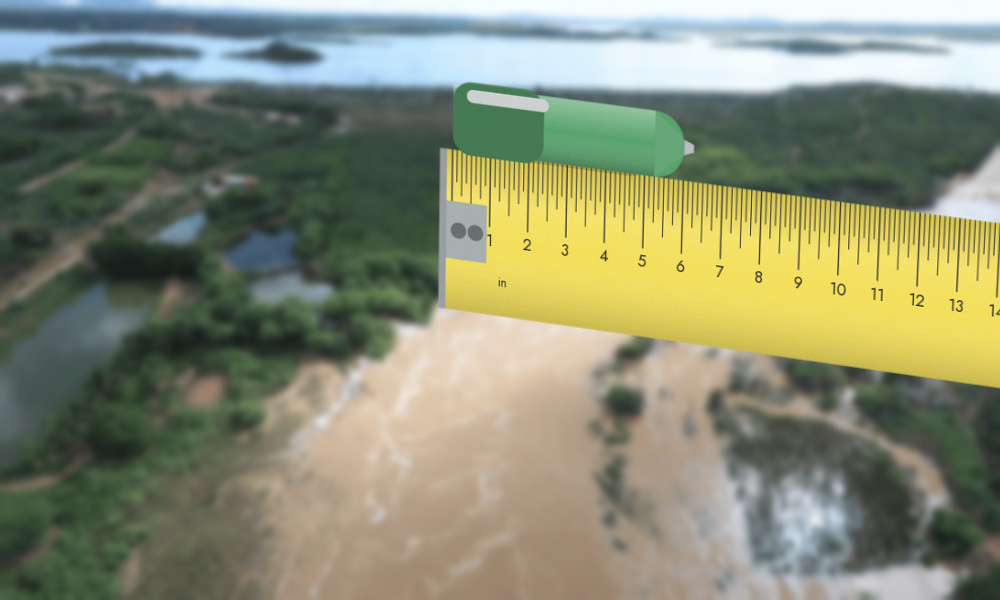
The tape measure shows 6.25 (in)
